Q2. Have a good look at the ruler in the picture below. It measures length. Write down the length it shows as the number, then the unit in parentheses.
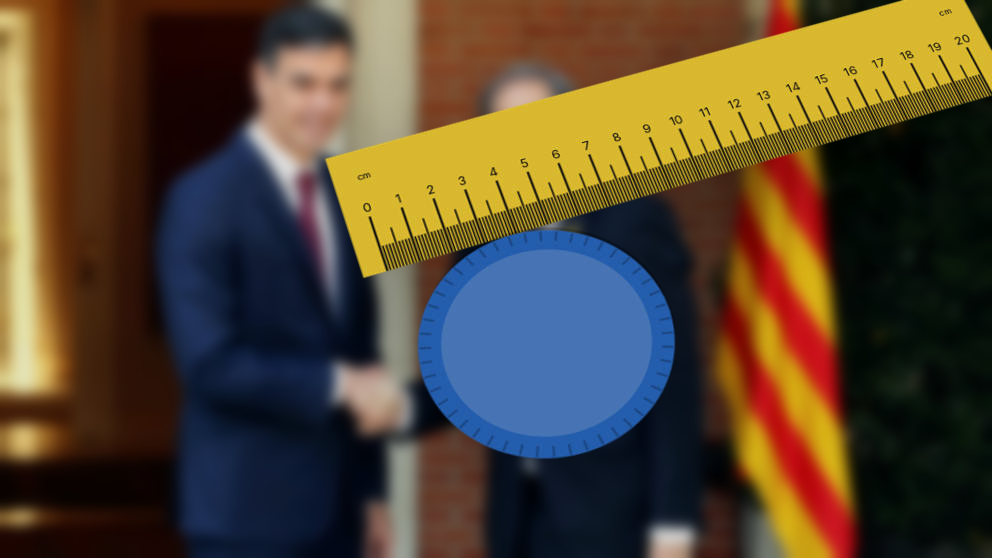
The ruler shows 7.5 (cm)
